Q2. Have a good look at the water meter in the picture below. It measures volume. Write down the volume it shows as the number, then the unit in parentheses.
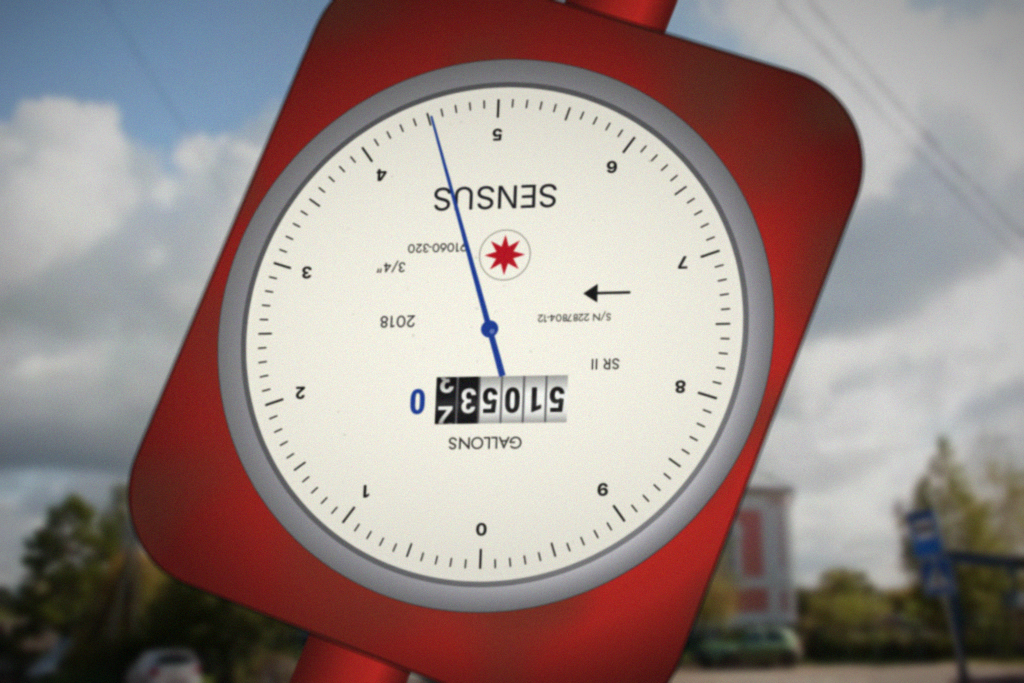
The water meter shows 5105324.5 (gal)
